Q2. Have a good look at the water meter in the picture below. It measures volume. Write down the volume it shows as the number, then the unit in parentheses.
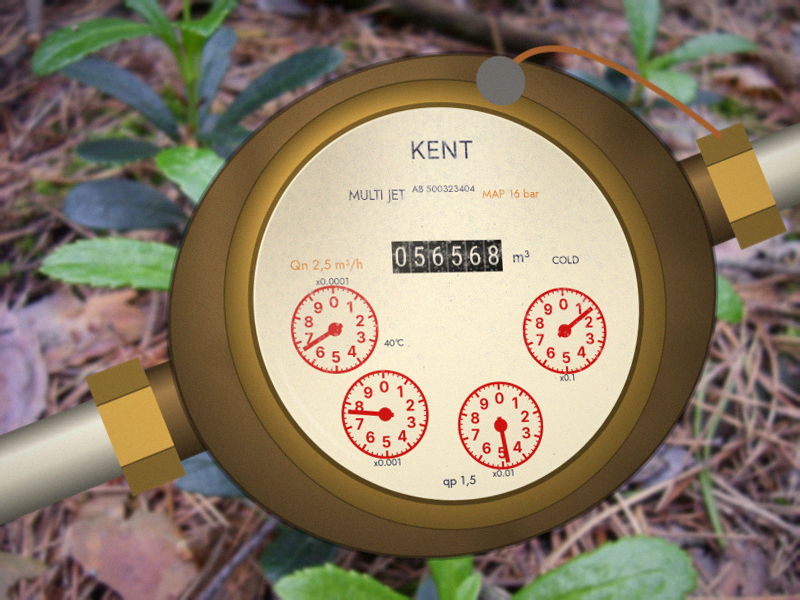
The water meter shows 56568.1476 (m³)
